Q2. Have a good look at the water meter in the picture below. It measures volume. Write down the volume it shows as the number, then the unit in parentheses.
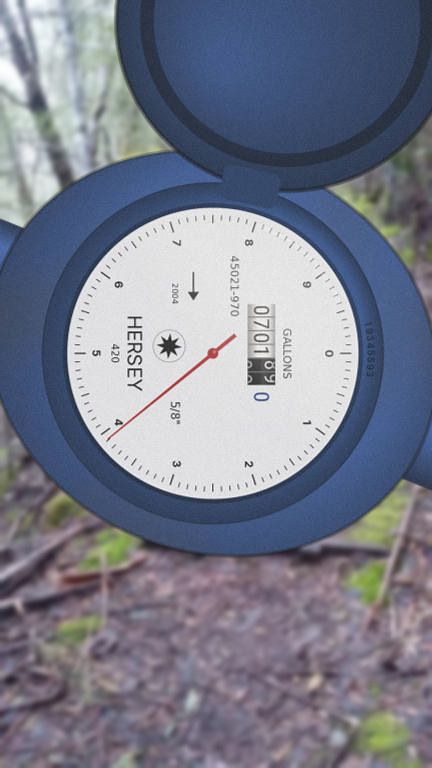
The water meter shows 701893.9 (gal)
